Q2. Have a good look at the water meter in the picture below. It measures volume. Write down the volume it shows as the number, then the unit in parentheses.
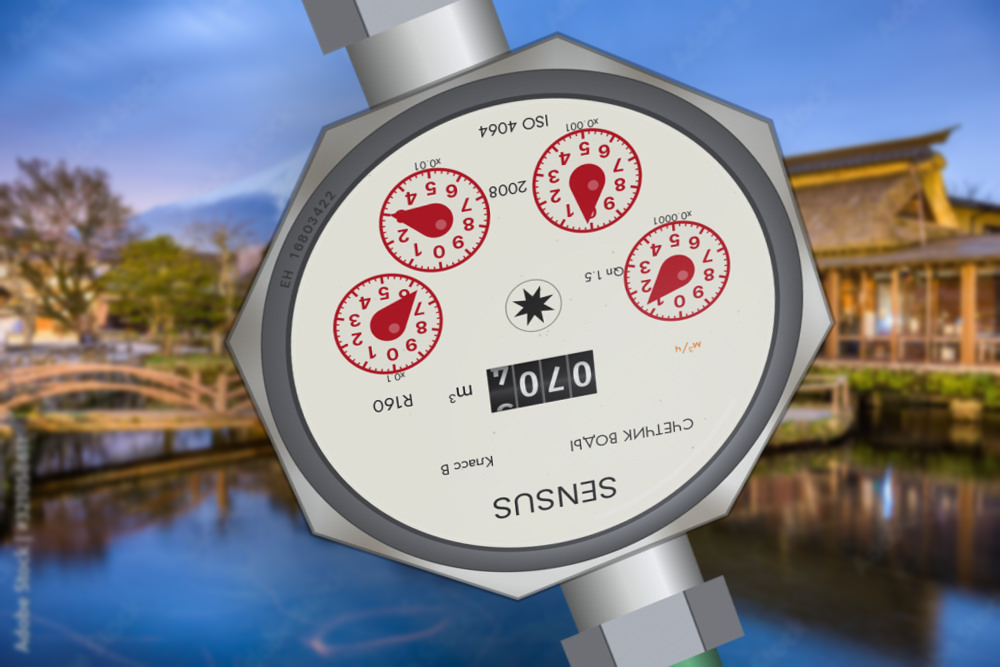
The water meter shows 703.6301 (m³)
